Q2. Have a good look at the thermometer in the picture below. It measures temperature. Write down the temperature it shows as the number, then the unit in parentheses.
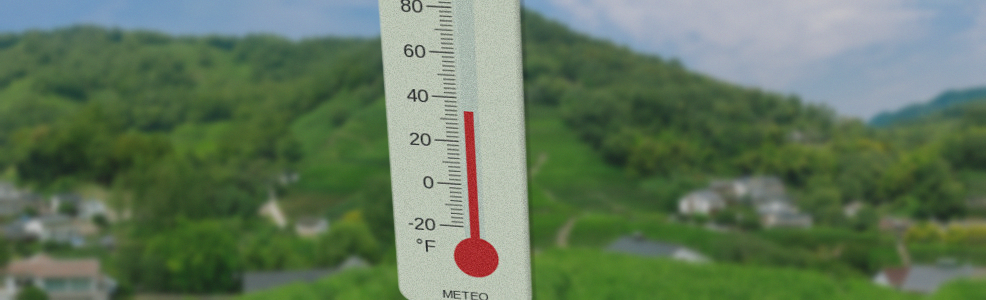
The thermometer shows 34 (°F)
